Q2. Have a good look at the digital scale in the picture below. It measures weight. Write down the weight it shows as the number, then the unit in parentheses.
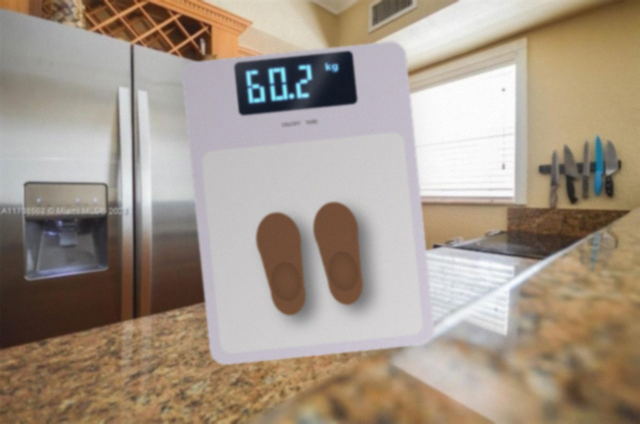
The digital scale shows 60.2 (kg)
